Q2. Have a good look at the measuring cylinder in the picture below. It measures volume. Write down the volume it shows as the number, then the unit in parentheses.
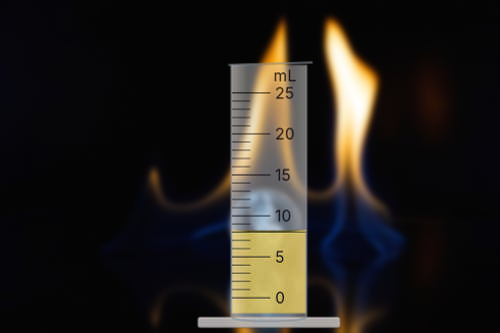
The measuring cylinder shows 8 (mL)
